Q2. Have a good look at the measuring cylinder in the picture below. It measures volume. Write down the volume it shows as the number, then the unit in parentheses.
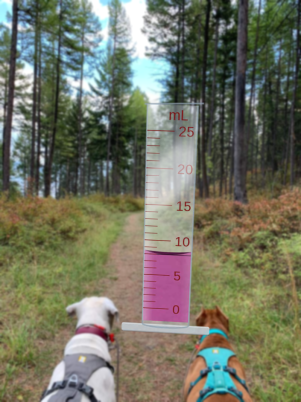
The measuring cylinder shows 8 (mL)
